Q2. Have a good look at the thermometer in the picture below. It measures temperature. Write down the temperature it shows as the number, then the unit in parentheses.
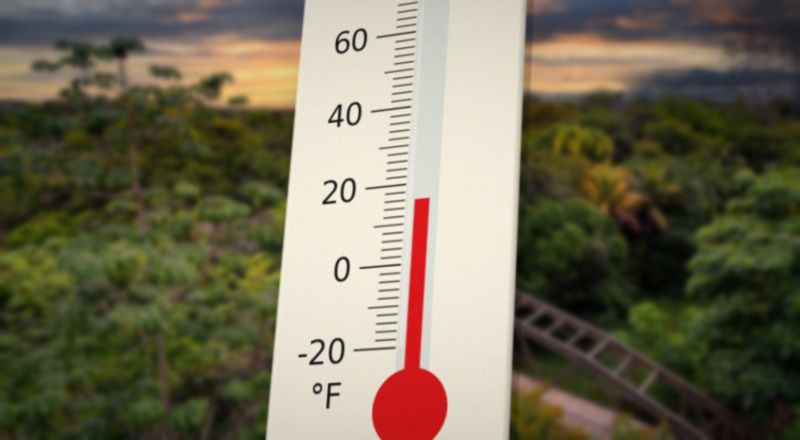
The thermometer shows 16 (°F)
